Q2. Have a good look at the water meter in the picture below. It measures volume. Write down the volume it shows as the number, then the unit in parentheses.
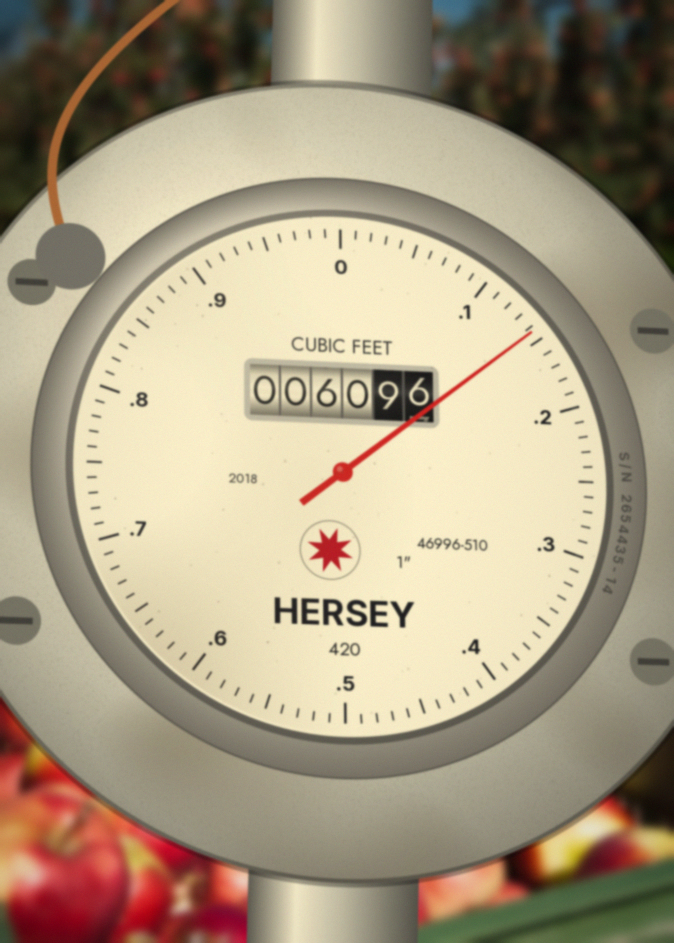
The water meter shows 6096.14 (ft³)
